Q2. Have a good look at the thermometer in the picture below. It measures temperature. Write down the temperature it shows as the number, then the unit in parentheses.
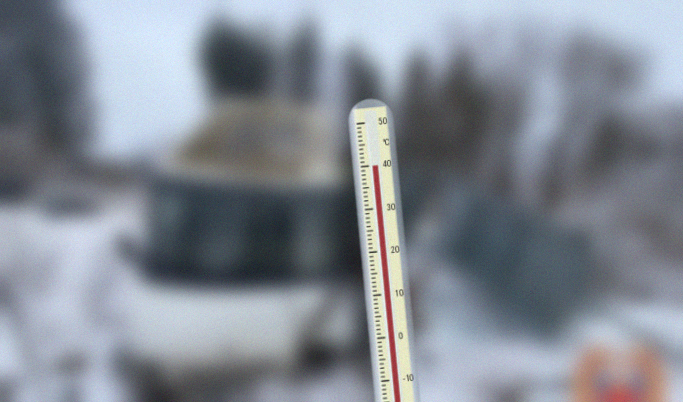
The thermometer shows 40 (°C)
